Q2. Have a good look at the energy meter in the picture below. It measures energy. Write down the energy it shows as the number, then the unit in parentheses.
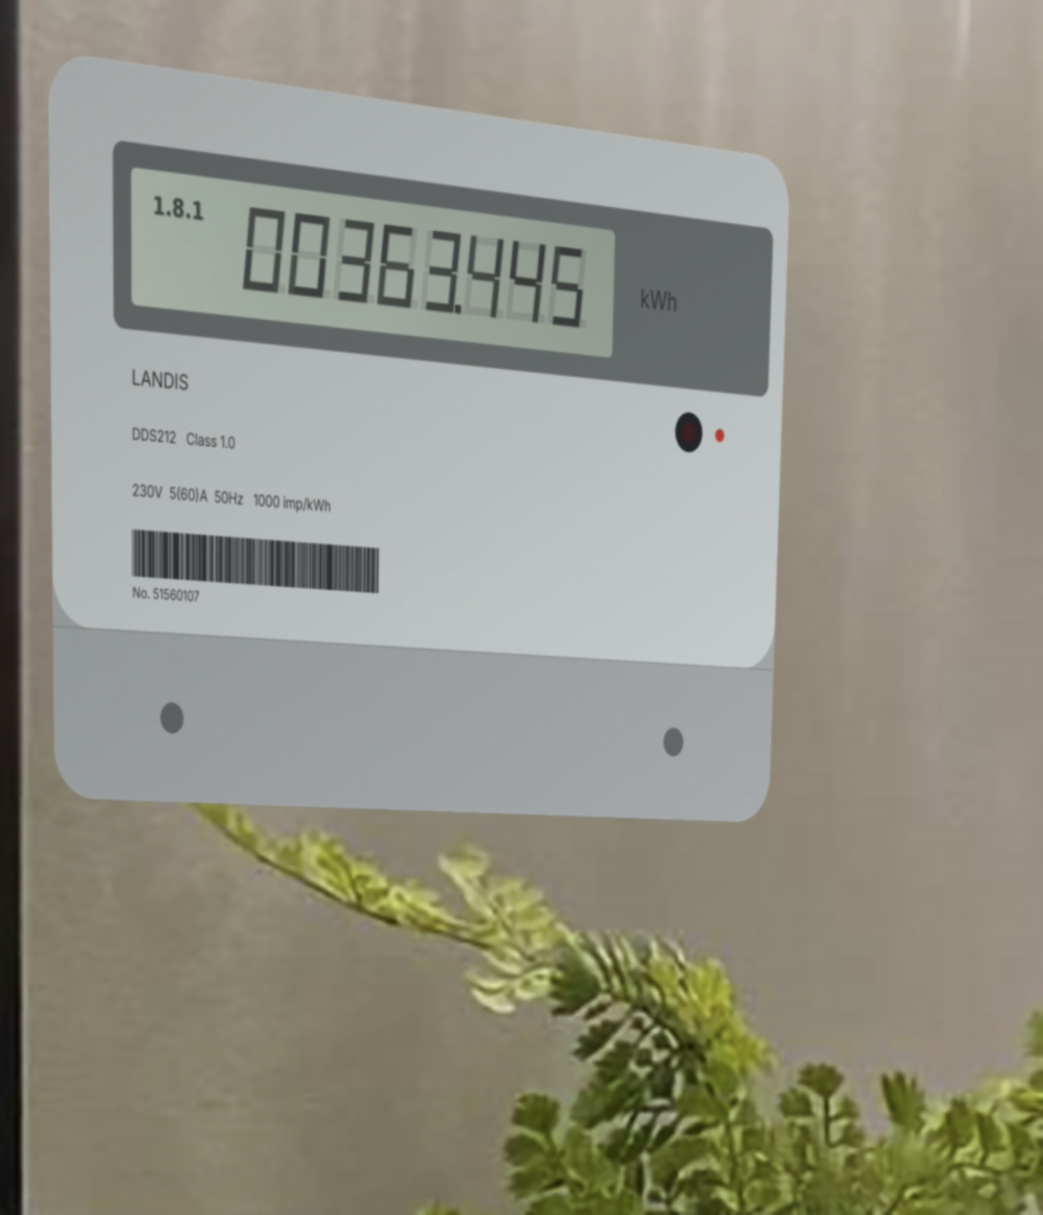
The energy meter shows 363.445 (kWh)
